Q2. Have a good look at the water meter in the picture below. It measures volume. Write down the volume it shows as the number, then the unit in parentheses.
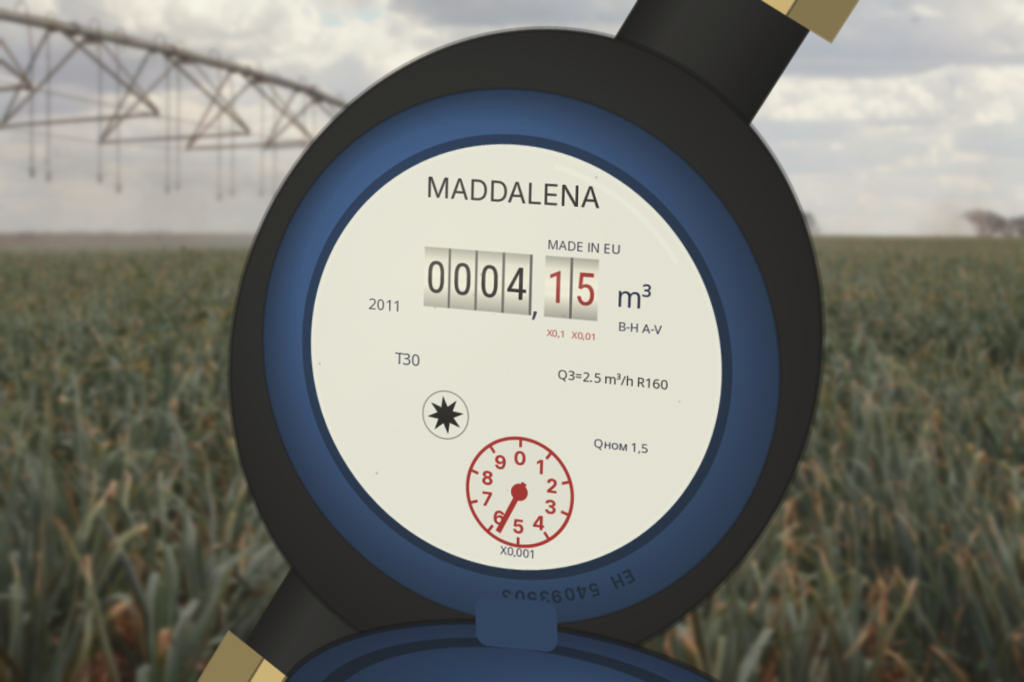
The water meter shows 4.155 (m³)
